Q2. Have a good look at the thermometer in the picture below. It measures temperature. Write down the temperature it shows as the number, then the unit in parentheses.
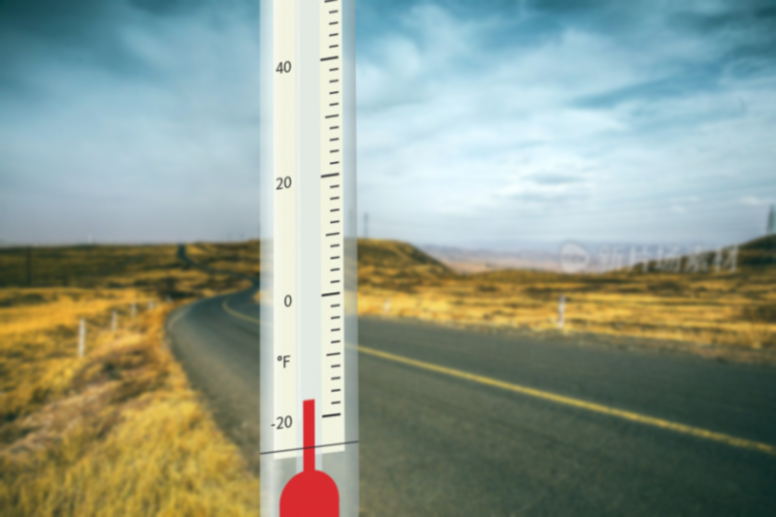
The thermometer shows -17 (°F)
